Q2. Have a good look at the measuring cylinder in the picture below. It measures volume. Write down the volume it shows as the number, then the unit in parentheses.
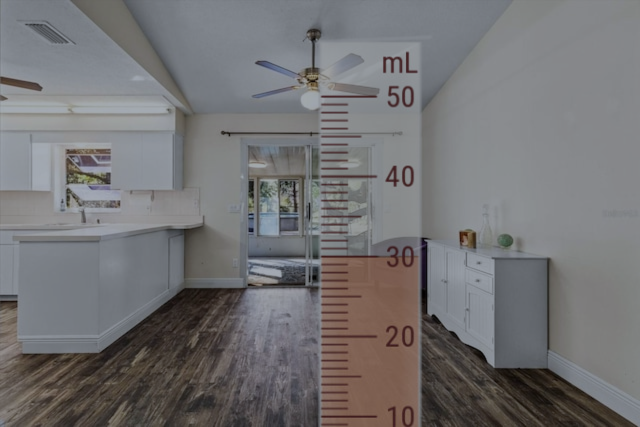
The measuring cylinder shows 30 (mL)
